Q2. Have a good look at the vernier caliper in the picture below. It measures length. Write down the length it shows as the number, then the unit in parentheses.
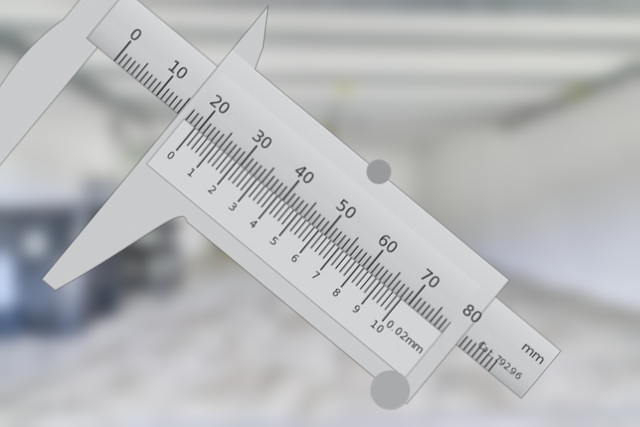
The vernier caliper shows 19.2 (mm)
